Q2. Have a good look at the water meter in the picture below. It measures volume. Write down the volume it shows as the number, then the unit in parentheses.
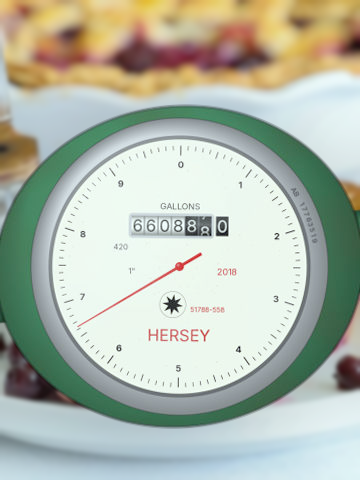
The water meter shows 6608876.6 (gal)
